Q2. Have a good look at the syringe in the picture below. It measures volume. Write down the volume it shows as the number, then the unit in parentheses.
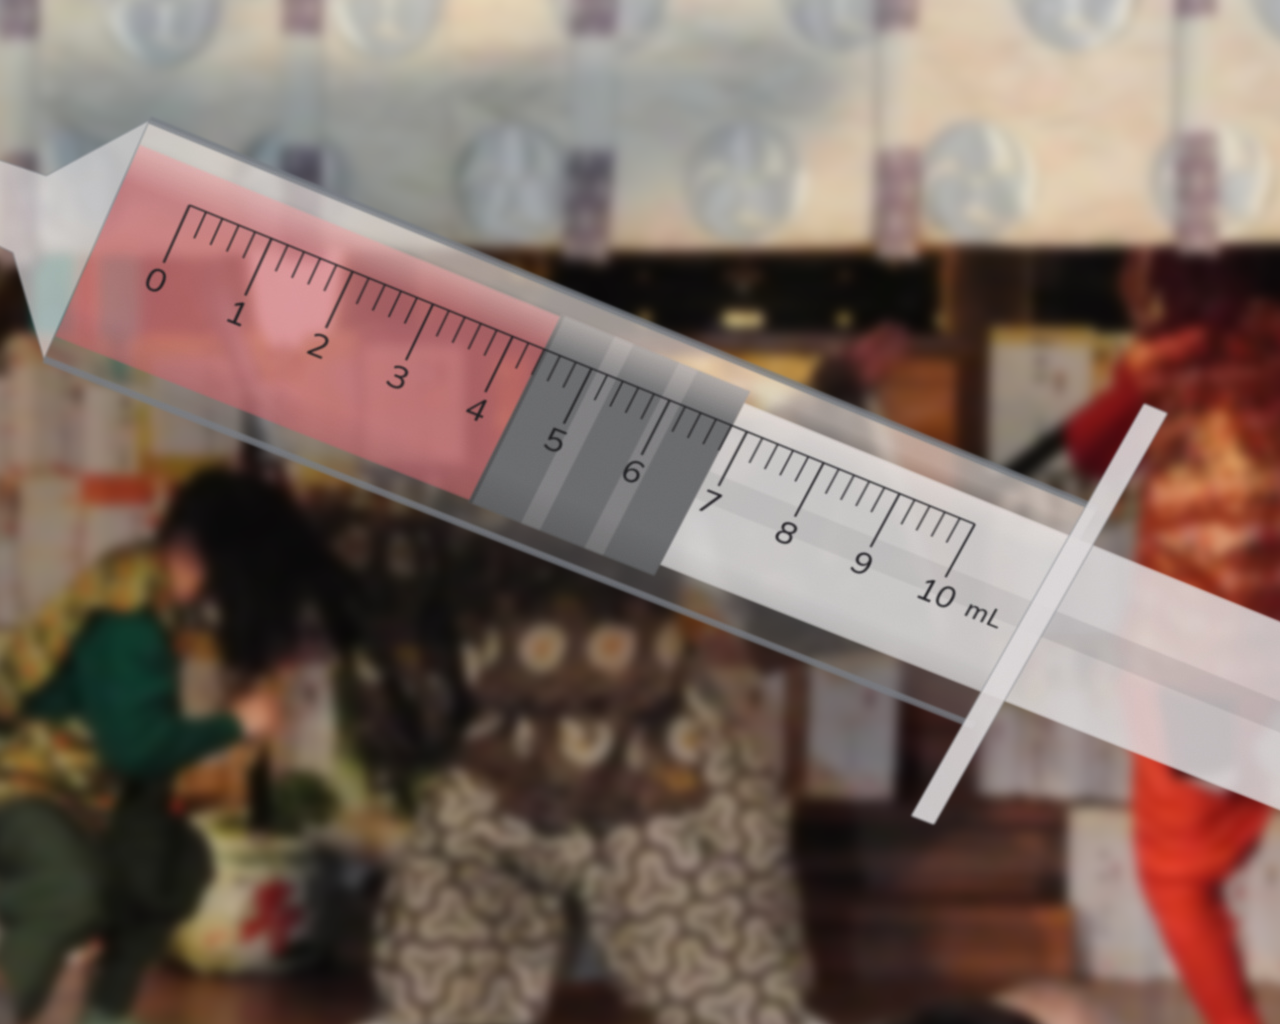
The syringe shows 4.4 (mL)
